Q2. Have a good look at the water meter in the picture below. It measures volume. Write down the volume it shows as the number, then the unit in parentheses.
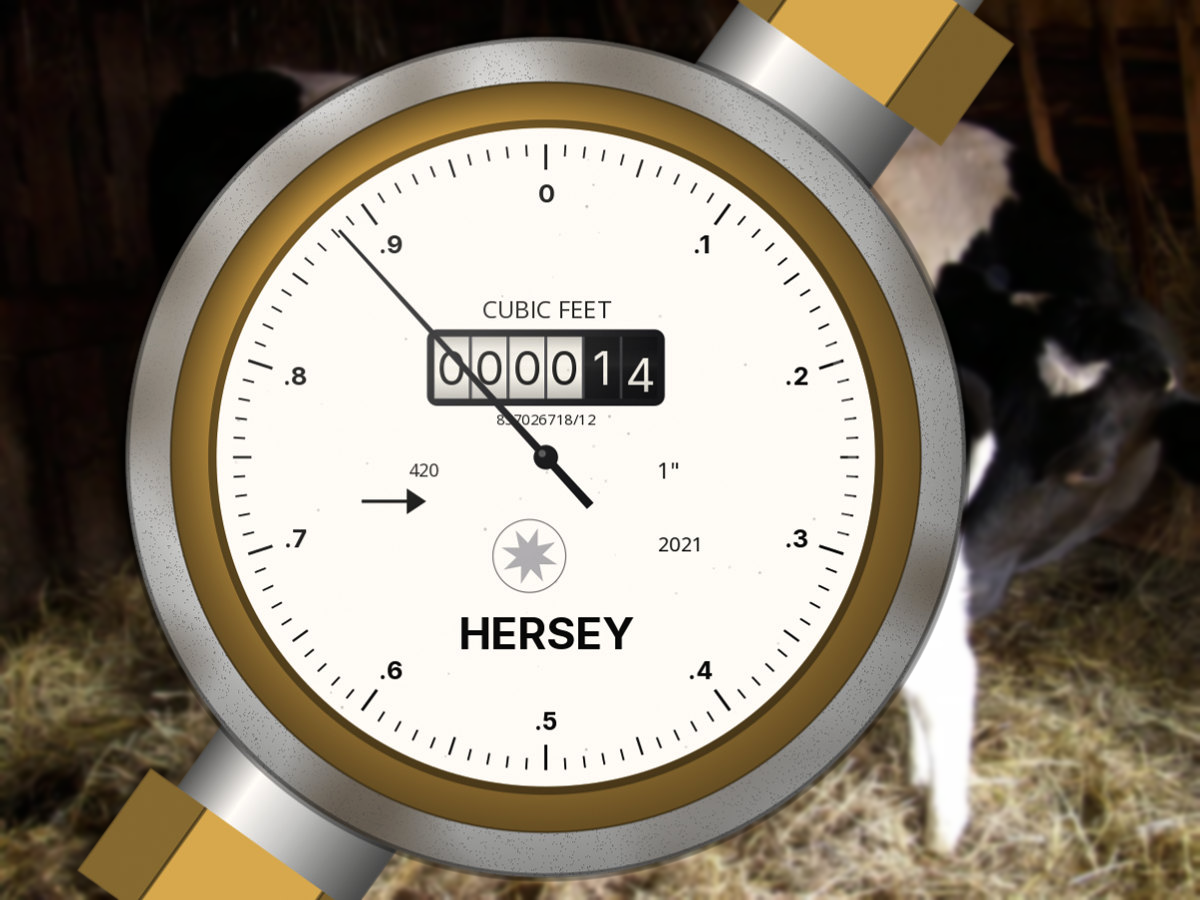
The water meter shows 13.88 (ft³)
